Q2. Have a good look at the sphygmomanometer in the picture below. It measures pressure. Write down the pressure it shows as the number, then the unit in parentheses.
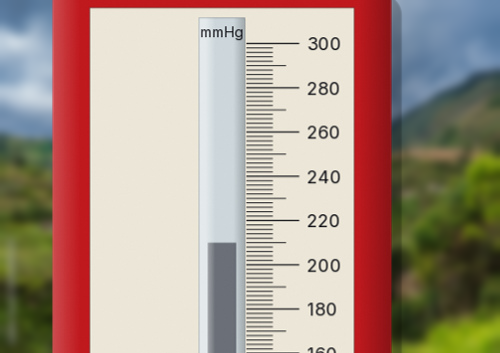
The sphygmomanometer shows 210 (mmHg)
